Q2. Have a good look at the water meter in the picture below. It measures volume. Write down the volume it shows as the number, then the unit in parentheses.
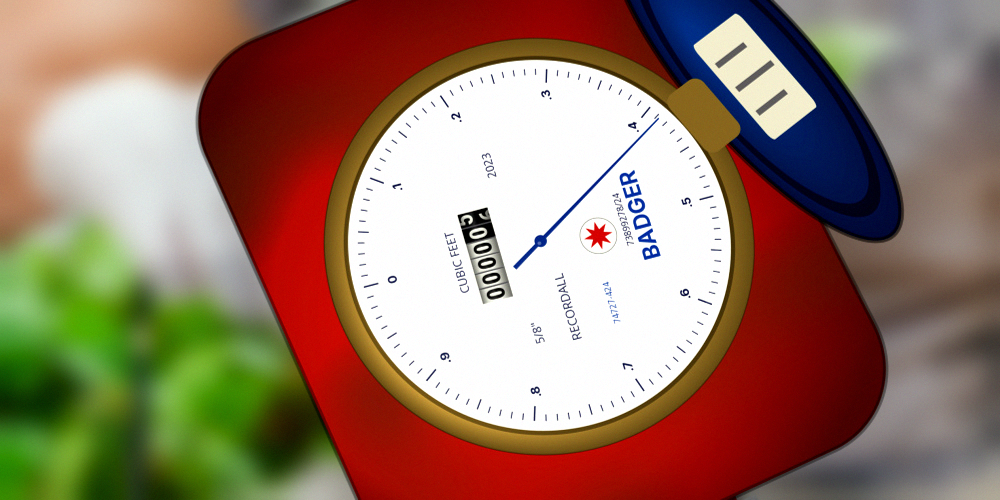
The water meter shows 5.41 (ft³)
